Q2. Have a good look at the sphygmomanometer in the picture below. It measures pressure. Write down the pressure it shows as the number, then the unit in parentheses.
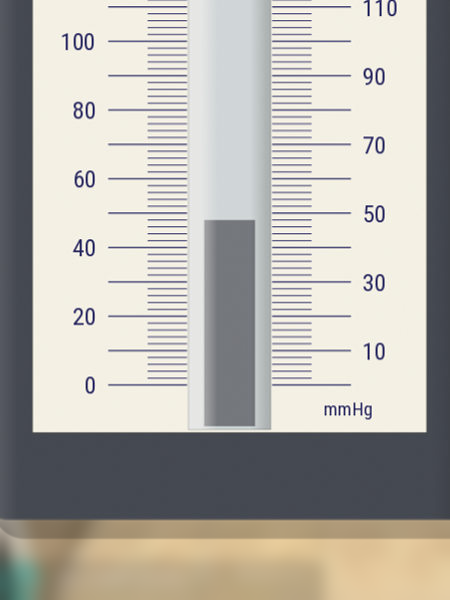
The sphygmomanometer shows 48 (mmHg)
